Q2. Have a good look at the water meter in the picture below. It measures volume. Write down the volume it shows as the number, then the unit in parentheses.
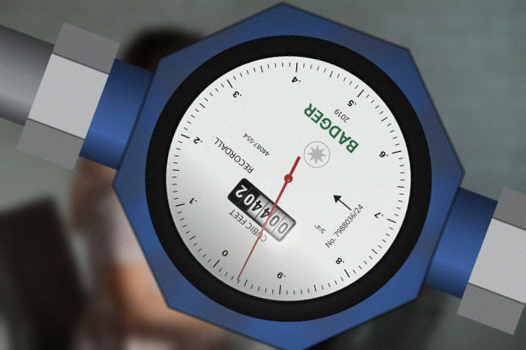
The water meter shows 4401.96 (ft³)
